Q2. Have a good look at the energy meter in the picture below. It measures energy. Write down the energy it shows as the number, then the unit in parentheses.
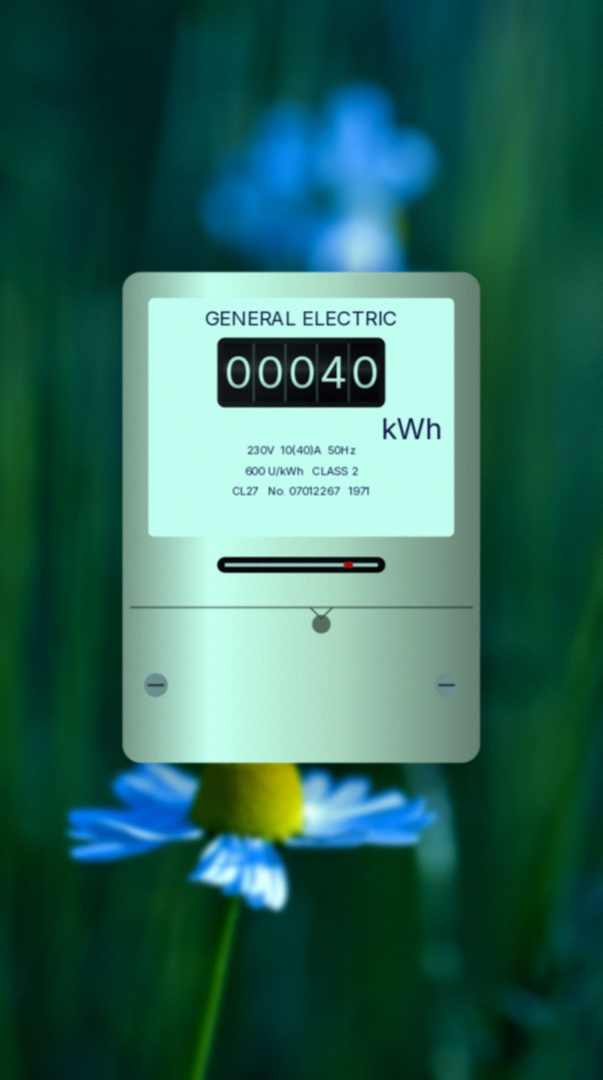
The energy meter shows 40 (kWh)
